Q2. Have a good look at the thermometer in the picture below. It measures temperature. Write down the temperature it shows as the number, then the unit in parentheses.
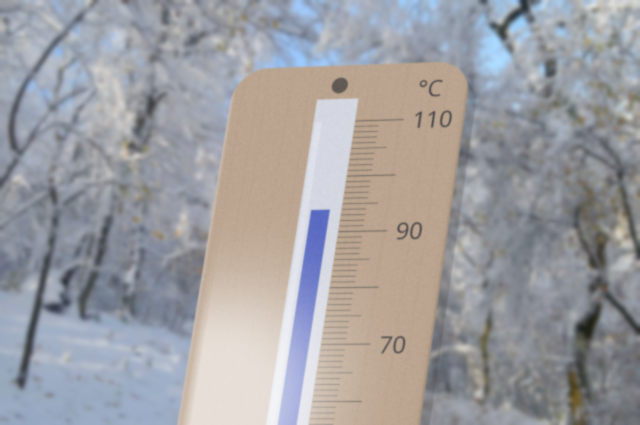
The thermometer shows 94 (°C)
